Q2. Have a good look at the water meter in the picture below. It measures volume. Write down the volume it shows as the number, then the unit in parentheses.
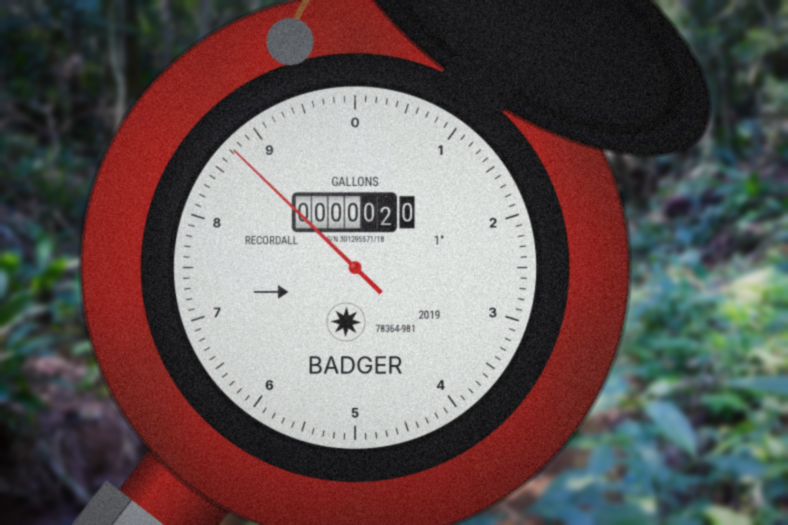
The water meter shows 18.7 (gal)
